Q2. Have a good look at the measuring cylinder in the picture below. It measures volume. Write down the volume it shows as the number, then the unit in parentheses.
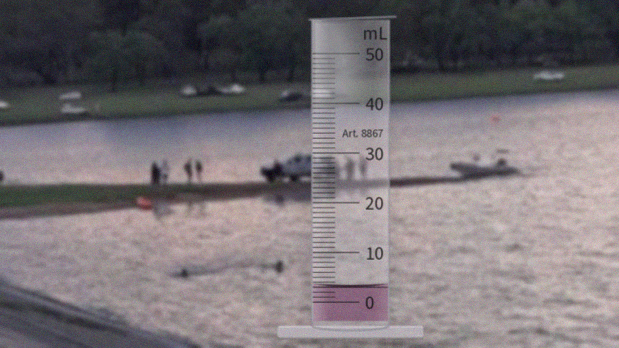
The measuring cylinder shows 3 (mL)
